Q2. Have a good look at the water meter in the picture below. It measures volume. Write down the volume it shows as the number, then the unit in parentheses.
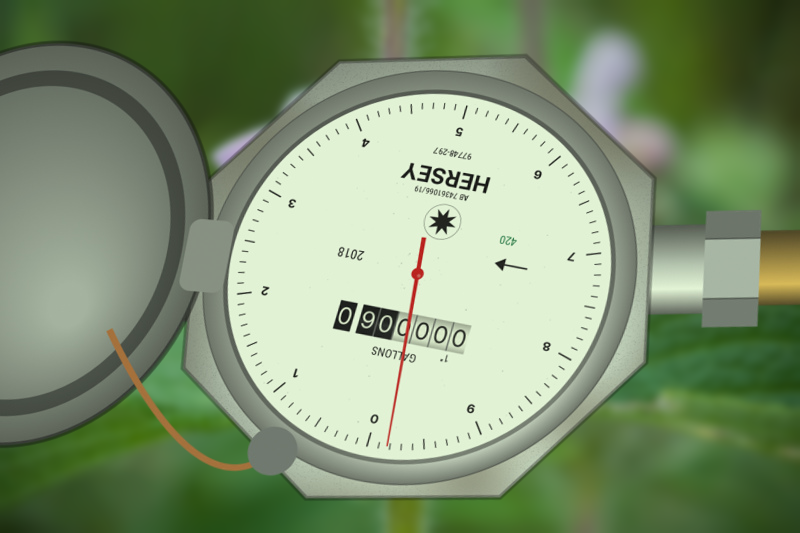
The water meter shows 59.8 (gal)
